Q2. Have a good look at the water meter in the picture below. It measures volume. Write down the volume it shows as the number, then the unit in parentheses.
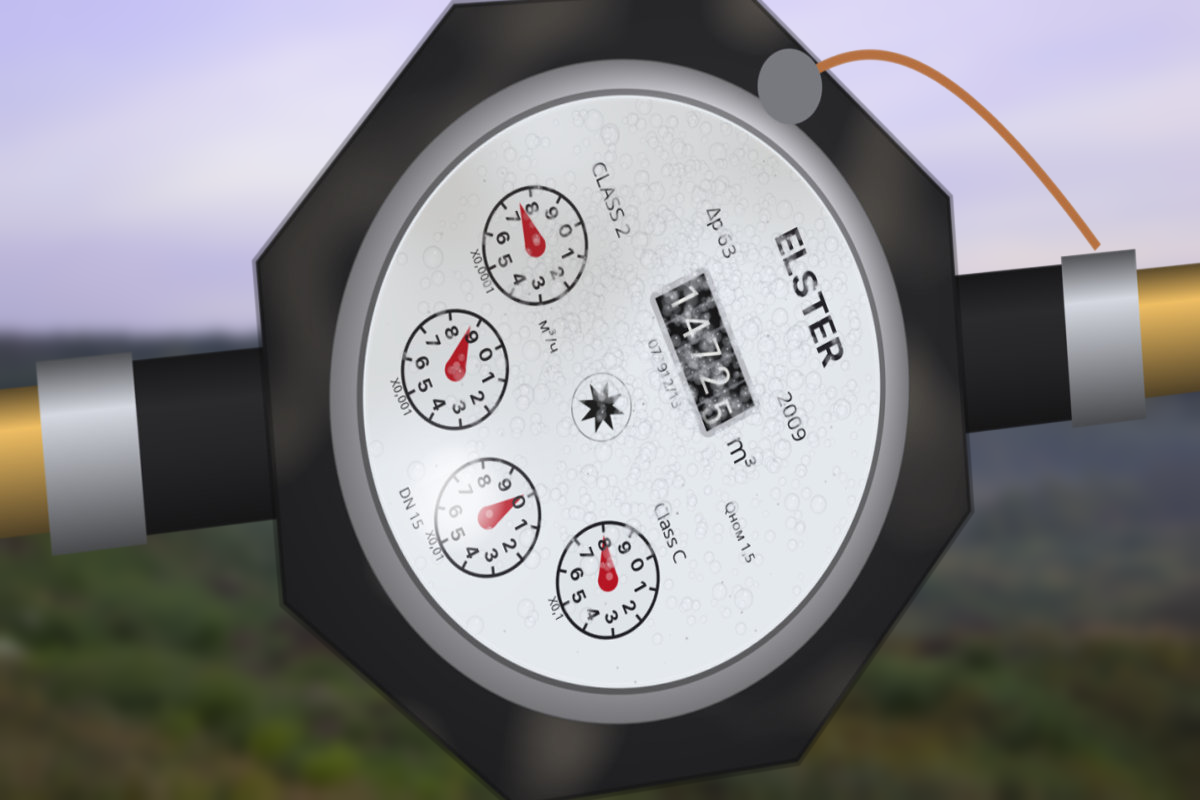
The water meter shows 14724.7987 (m³)
